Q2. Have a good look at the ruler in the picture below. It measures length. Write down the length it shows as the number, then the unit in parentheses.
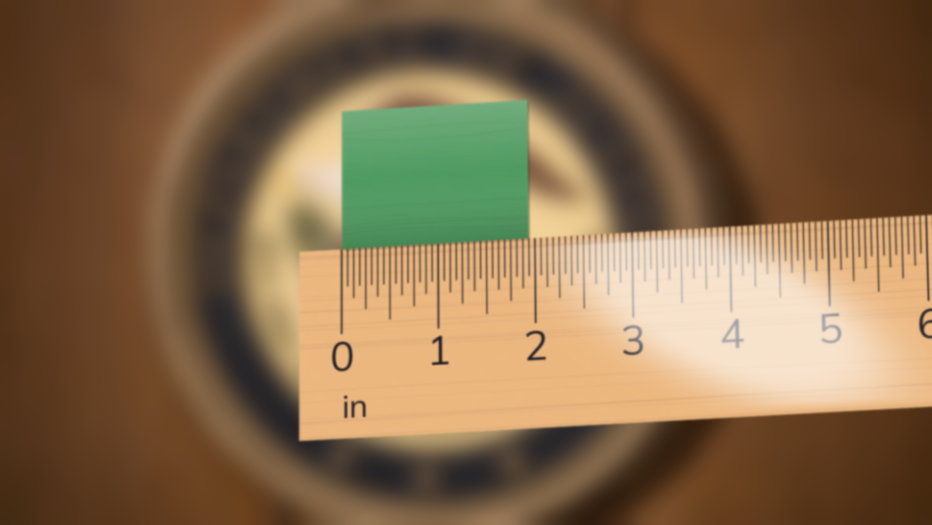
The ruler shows 1.9375 (in)
